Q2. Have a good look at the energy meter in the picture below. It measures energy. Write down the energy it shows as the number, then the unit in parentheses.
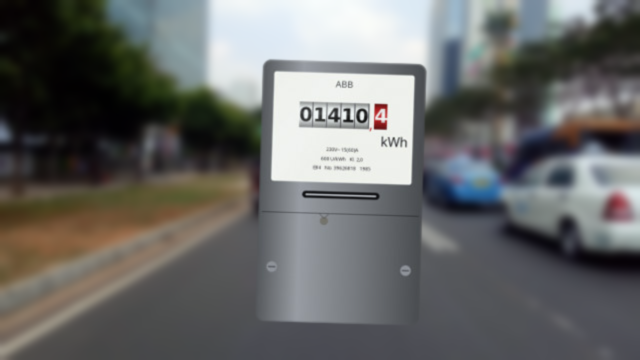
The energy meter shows 1410.4 (kWh)
